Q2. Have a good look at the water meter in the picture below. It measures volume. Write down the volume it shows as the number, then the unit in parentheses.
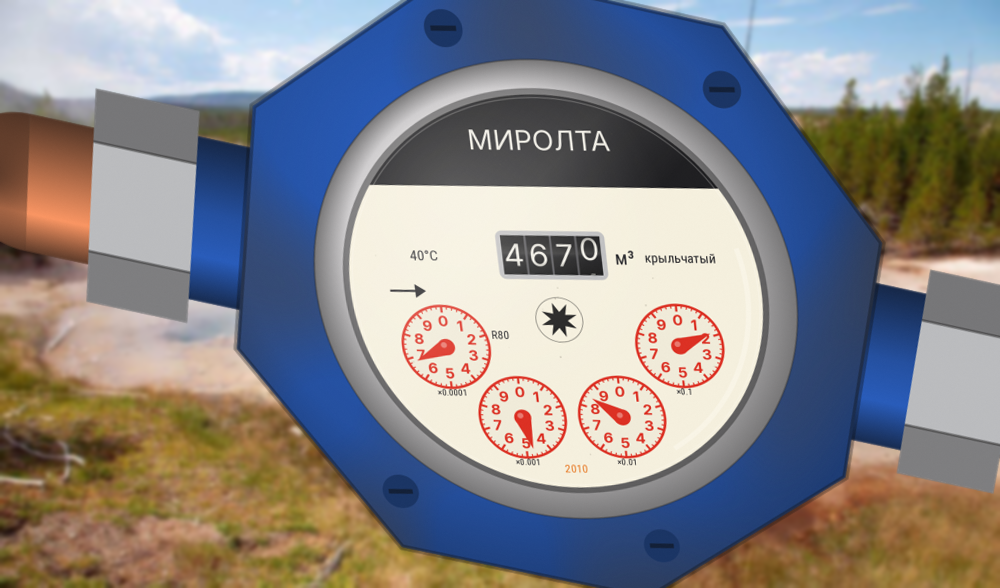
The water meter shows 4670.1846 (m³)
